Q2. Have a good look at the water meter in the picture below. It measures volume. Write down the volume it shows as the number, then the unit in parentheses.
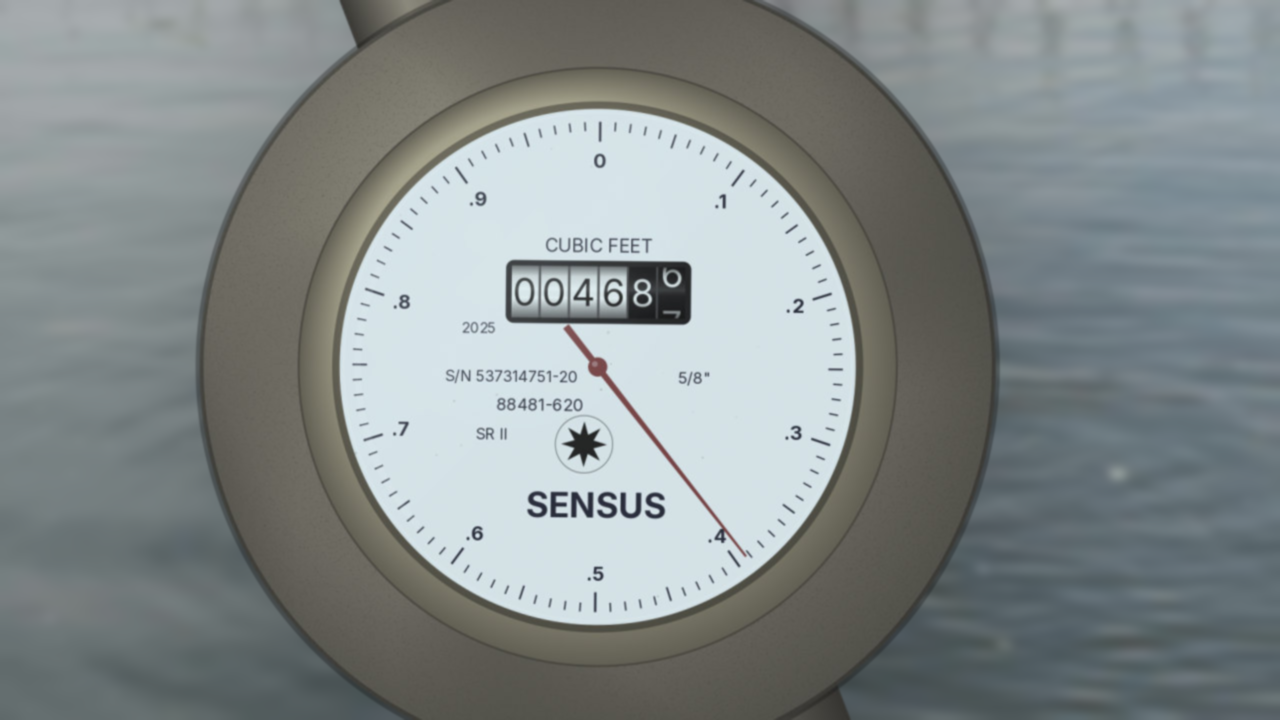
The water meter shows 4686.39 (ft³)
